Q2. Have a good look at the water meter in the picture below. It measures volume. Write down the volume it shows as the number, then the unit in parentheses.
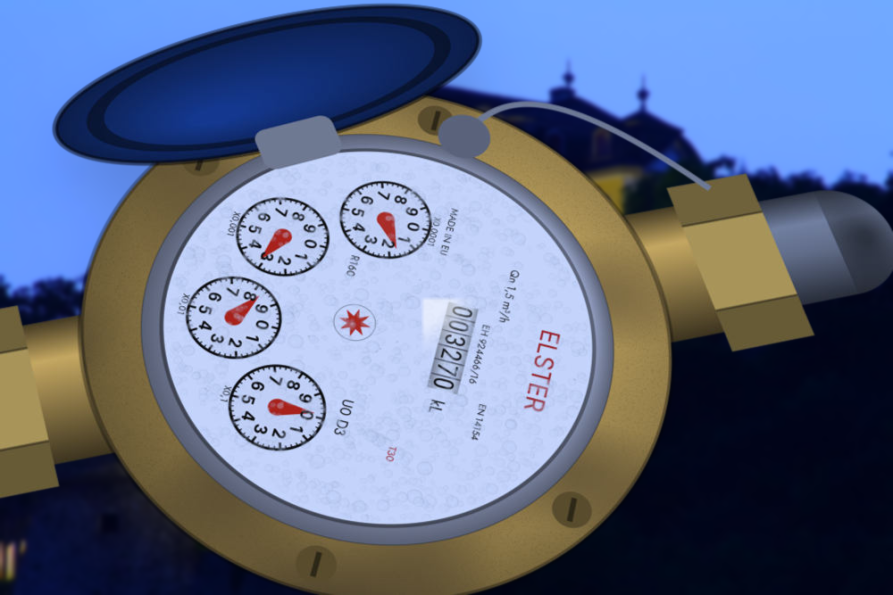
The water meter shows 3269.9831 (kL)
